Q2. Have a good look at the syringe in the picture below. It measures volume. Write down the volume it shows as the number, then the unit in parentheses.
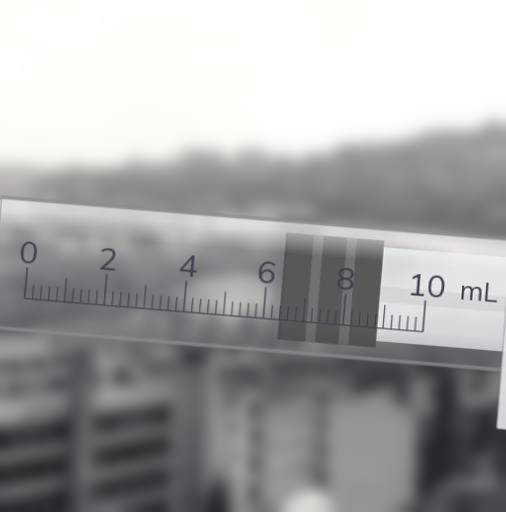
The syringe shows 6.4 (mL)
